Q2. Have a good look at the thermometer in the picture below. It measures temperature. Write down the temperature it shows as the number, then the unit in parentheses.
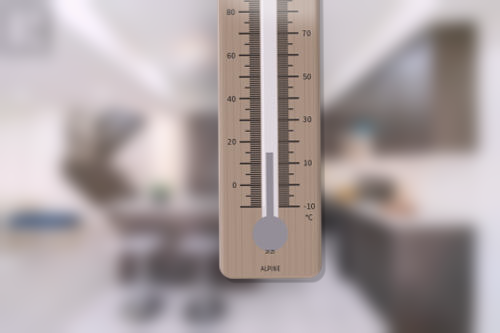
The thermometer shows 15 (°C)
